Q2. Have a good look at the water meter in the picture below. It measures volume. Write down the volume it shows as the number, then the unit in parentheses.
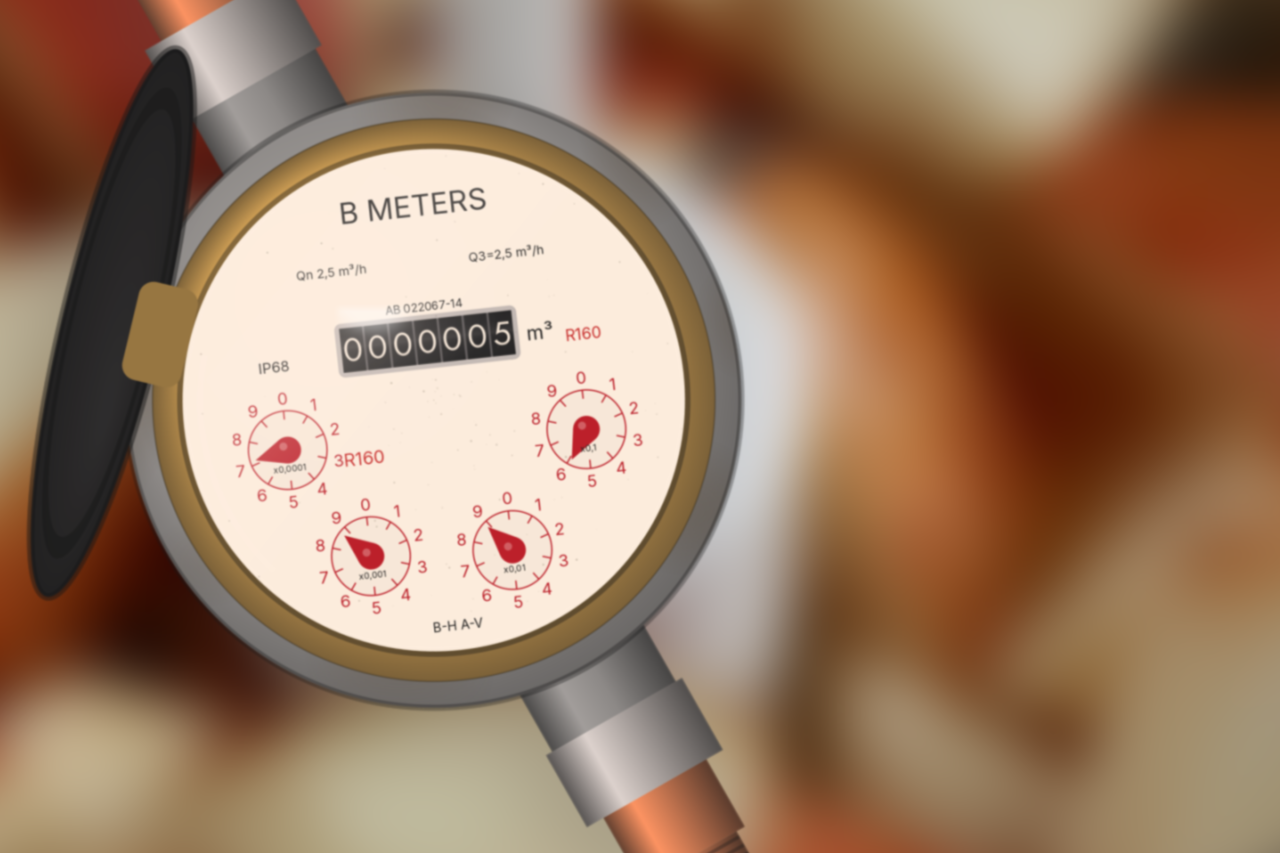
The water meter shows 5.5887 (m³)
